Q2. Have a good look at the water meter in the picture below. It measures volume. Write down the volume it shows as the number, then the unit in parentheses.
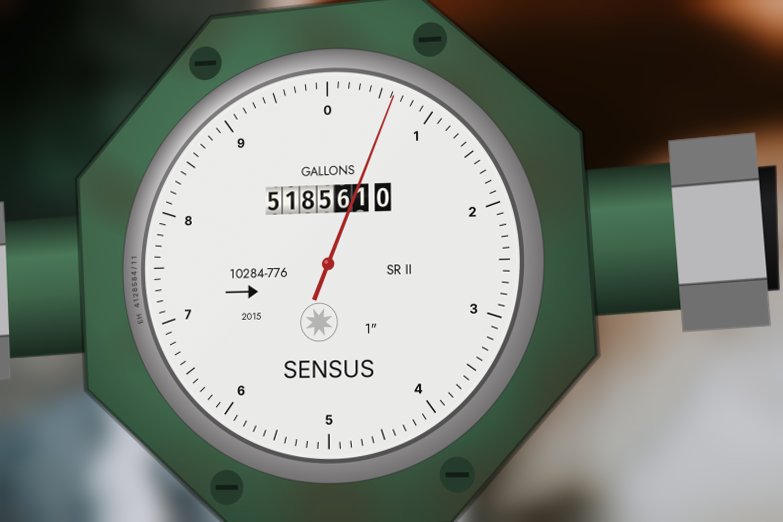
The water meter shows 5185610.6 (gal)
